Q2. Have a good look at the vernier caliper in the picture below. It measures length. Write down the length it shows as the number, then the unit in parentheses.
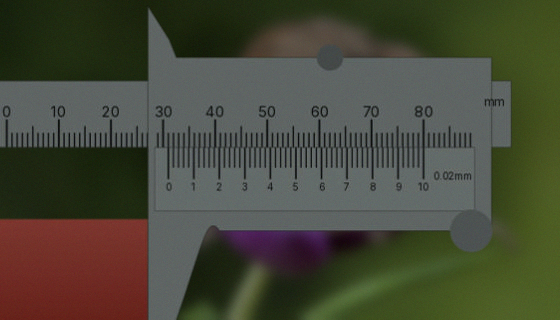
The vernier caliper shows 31.0 (mm)
